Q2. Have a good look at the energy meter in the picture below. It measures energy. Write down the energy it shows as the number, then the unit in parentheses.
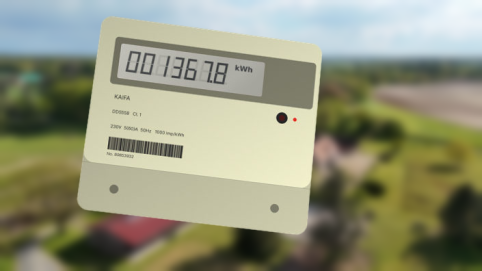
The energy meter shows 1367.8 (kWh)
